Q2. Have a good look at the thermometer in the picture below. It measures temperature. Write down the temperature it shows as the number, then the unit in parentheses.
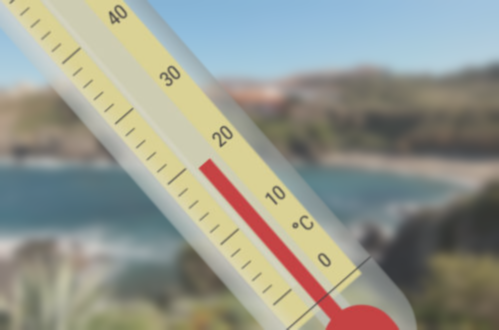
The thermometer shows 19 (°C)
